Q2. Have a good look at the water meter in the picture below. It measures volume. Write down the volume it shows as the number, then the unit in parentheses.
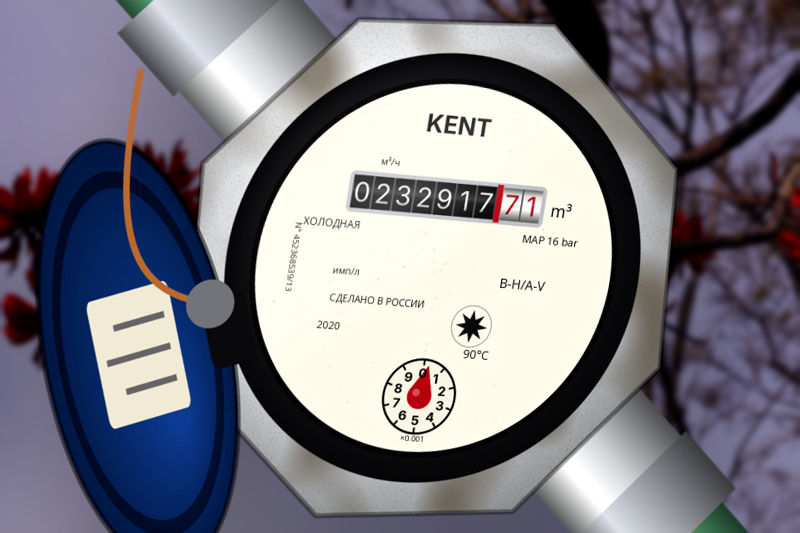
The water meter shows 232917.710 (m³)
